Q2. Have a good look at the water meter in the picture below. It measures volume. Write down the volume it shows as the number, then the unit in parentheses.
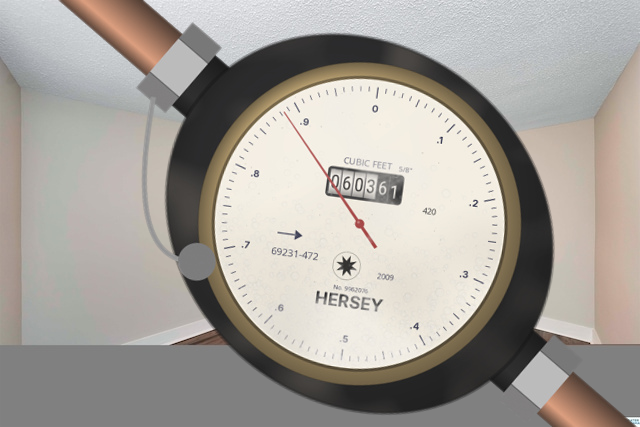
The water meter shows 60360.88 (ft³)
